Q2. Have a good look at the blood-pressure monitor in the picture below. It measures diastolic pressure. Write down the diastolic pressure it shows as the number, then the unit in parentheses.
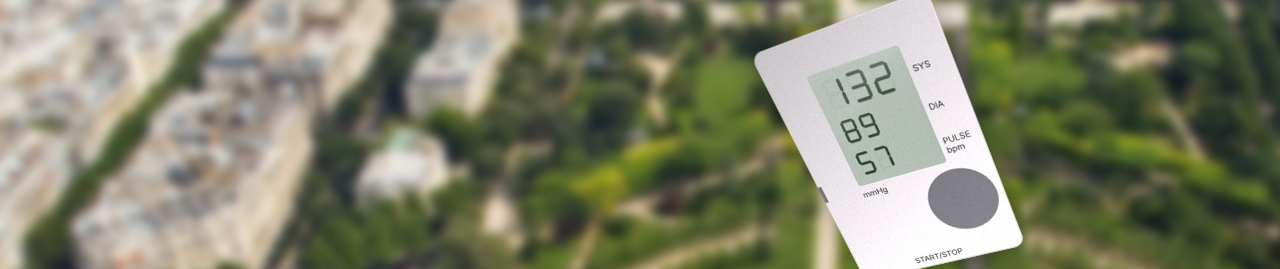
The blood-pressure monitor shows 89 (mmHg)
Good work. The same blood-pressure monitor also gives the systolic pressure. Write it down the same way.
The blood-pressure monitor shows 132 (mmHg)
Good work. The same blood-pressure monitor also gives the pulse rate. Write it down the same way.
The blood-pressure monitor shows 57 (bpm)
